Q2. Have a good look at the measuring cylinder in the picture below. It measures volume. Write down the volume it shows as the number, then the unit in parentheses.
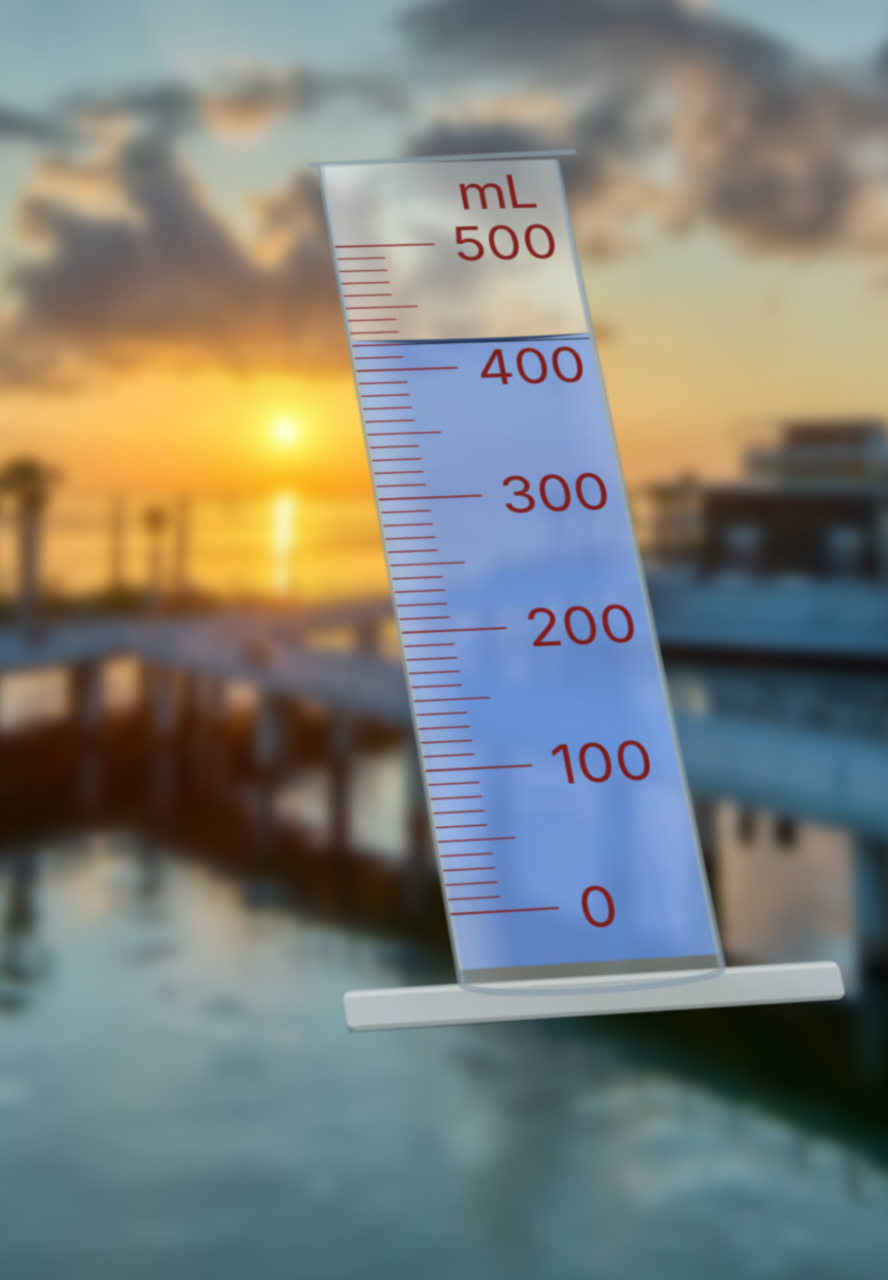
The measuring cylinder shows 420 (mL)
